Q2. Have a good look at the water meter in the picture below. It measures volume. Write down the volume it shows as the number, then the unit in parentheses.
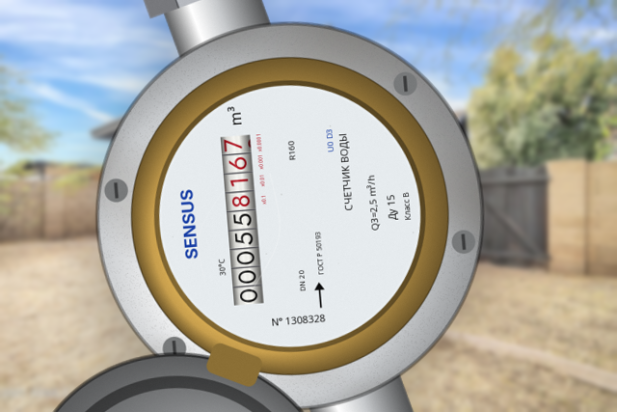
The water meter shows 55.8167 (m³)
